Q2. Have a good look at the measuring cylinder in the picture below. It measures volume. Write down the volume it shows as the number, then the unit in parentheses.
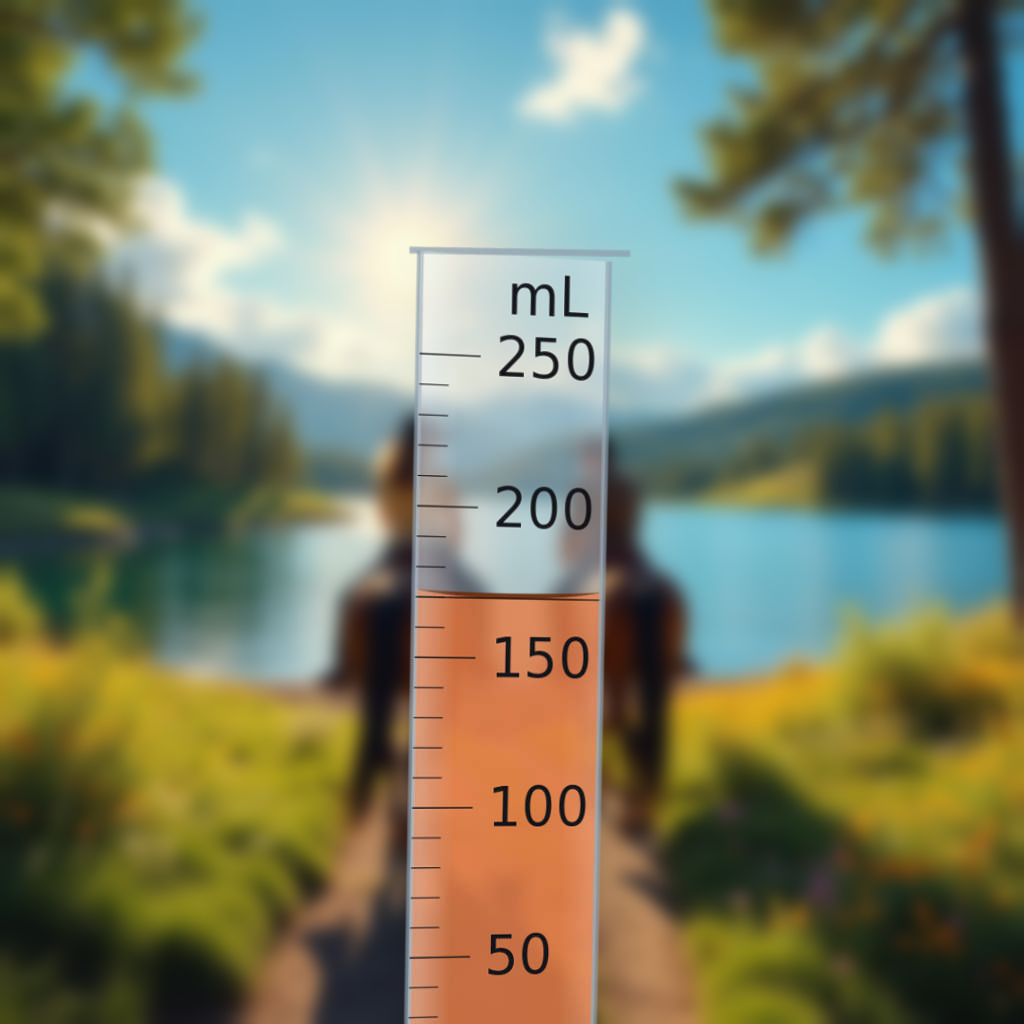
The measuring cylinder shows 170 (mL)
